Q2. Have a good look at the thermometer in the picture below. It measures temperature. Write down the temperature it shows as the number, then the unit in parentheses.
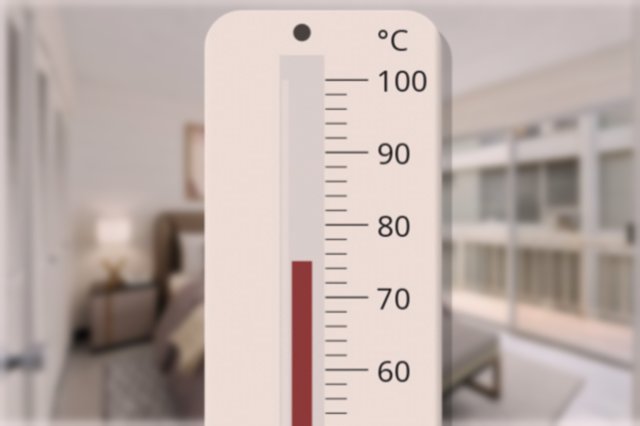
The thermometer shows 75 (°C)
